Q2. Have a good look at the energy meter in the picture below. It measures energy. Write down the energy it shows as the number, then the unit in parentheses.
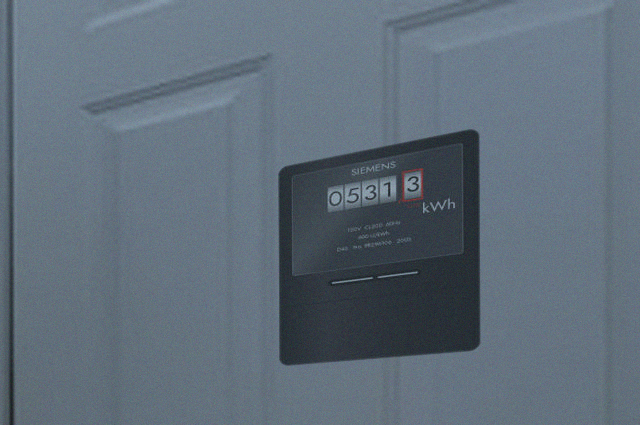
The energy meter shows 531.3 (kWh)
